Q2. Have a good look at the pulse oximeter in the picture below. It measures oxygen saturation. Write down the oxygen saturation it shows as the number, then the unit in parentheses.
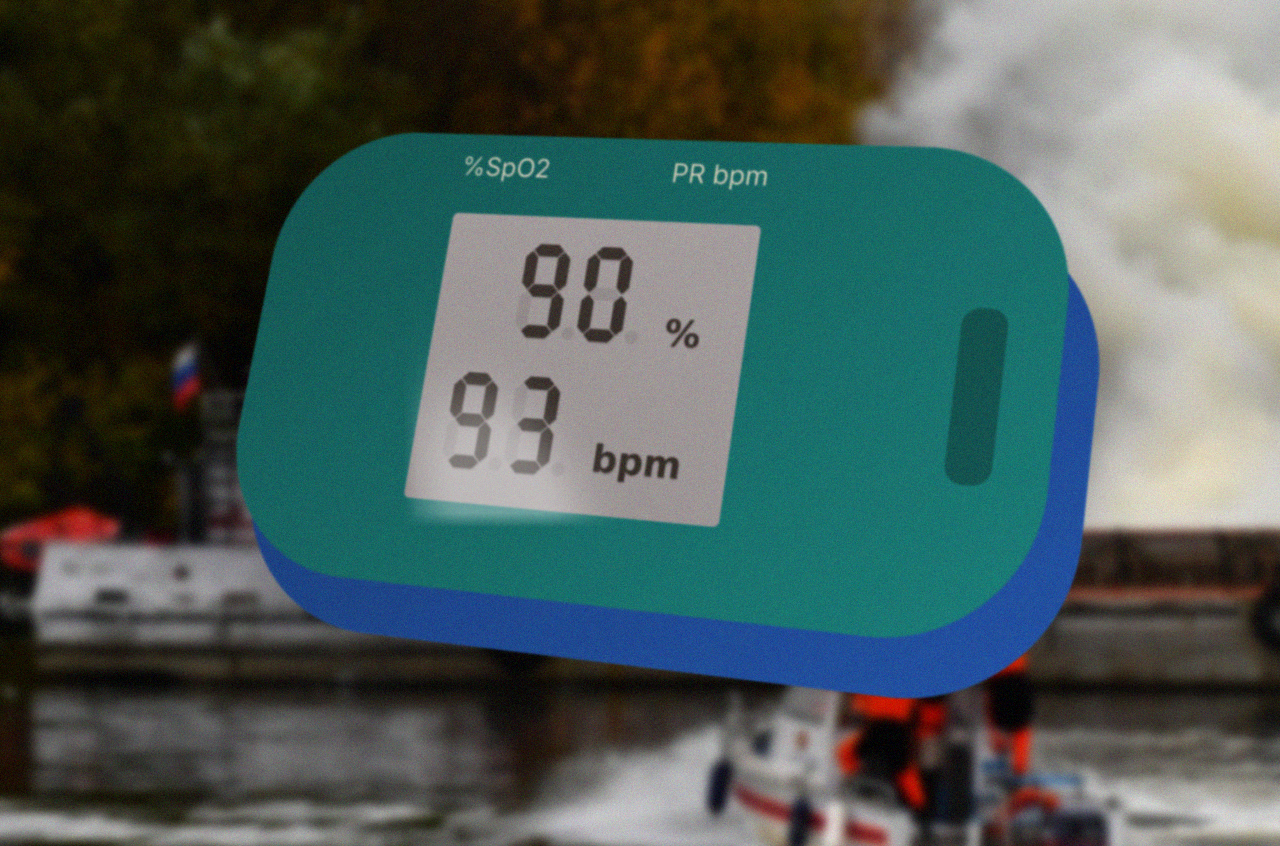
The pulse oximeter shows 90 (%)
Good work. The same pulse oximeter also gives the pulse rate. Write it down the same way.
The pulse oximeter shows 93 (bpm)
